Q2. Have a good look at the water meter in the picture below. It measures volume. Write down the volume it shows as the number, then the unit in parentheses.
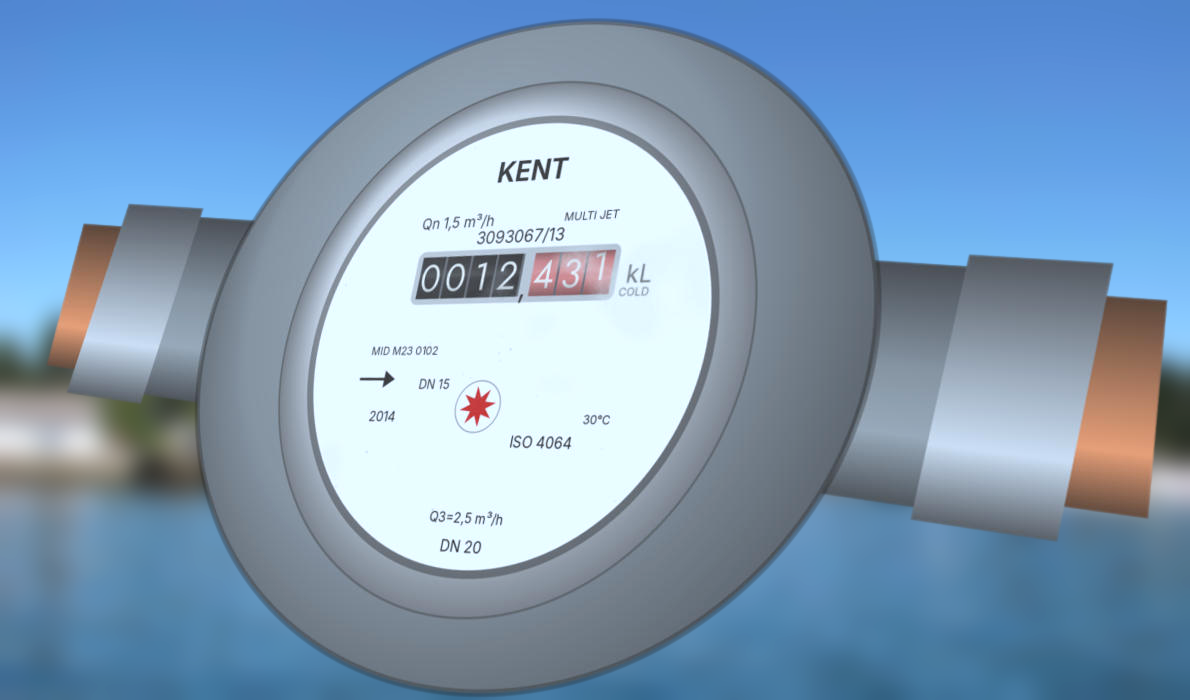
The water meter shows 12.431 (kL)
